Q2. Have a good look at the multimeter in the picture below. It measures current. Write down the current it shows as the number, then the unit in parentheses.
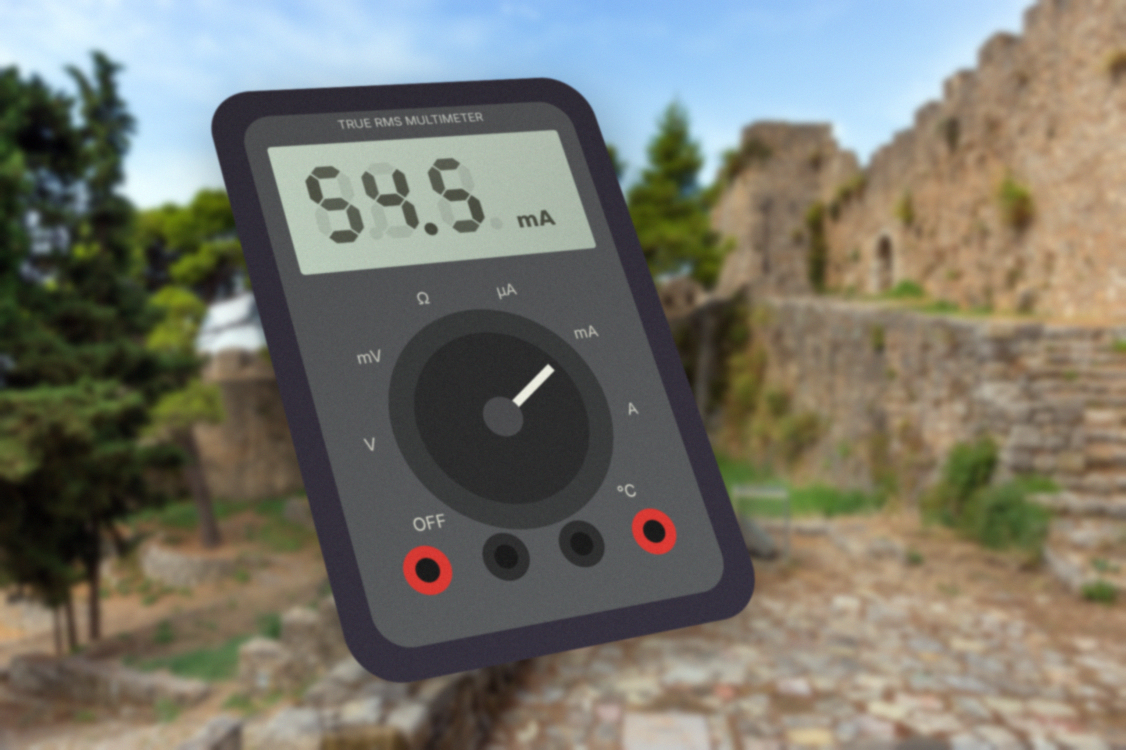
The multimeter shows 54.5 (mA)
